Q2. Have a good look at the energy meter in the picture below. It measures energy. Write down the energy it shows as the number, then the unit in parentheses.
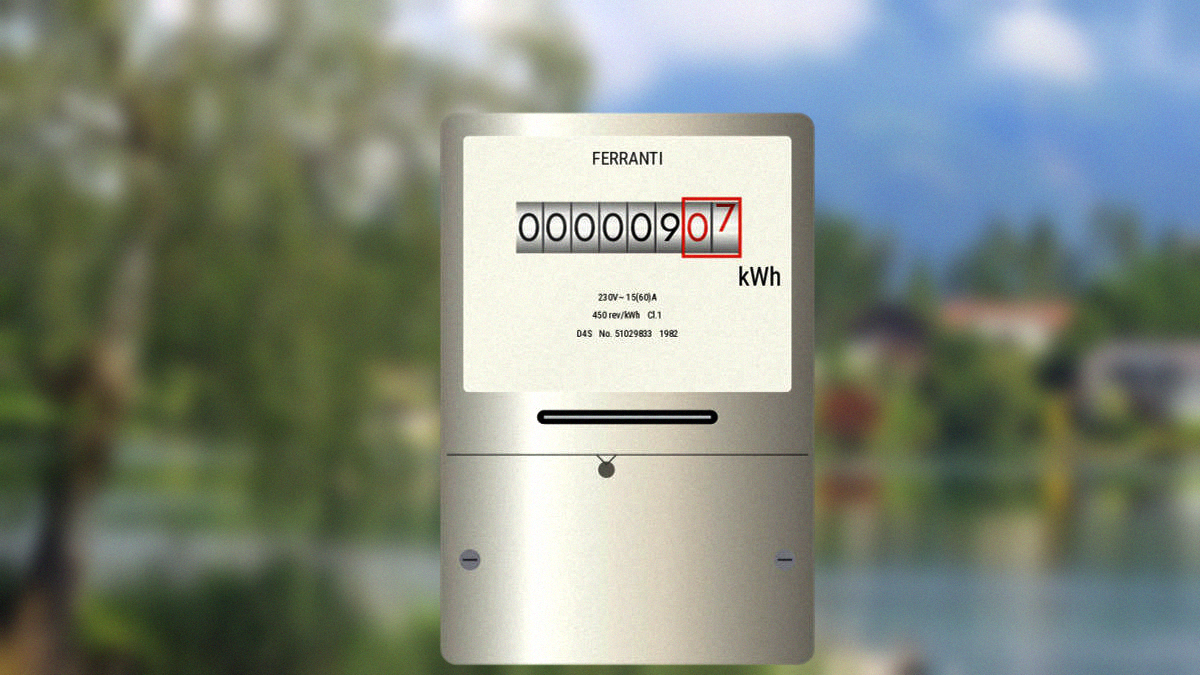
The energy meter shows 9.07 (kWh)
